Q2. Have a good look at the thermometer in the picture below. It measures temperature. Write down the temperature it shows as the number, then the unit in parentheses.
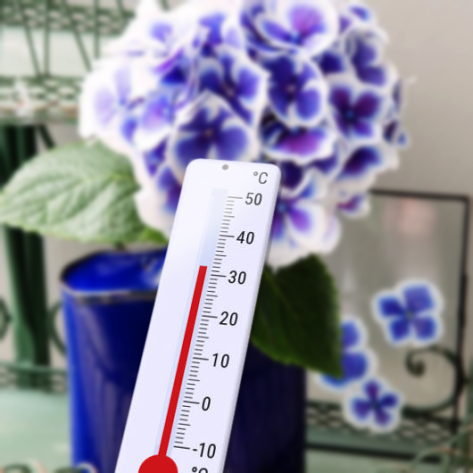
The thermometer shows 32 (°C)
